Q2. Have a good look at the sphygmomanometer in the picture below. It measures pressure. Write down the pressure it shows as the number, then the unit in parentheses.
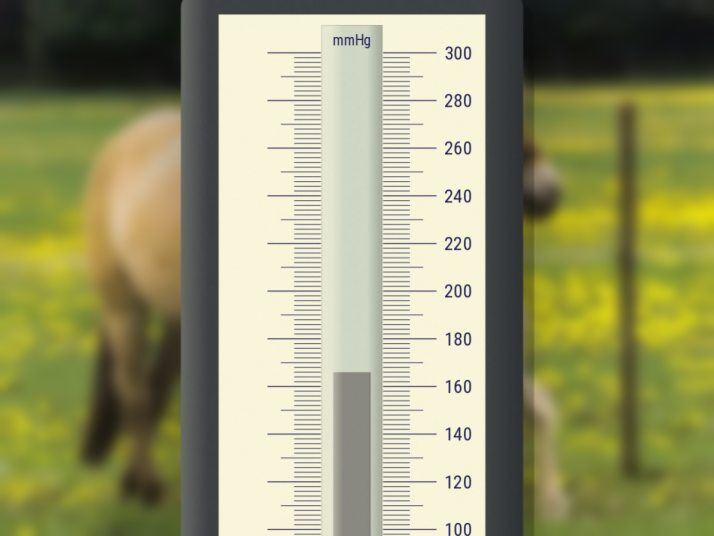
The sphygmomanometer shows 166 (mmHg)
